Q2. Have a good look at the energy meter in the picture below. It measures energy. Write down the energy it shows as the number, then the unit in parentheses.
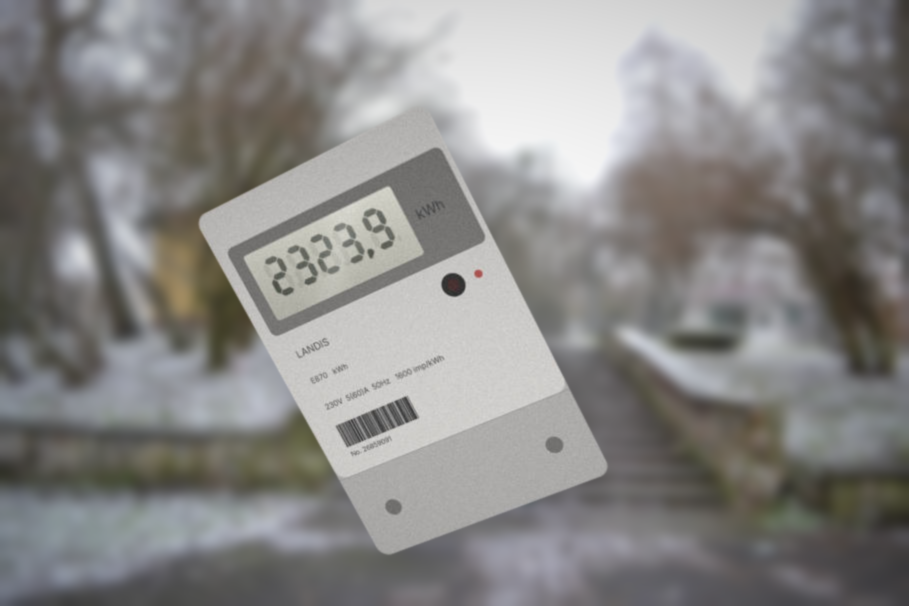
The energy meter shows 2323.9 (kWh)
